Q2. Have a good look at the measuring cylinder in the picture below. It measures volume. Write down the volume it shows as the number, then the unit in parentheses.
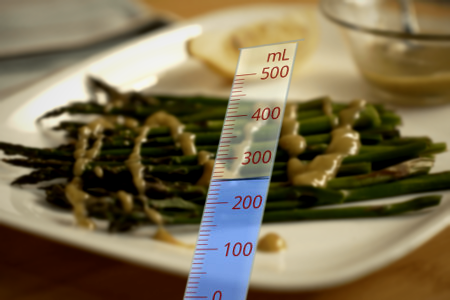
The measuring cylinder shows 250 (mL)
